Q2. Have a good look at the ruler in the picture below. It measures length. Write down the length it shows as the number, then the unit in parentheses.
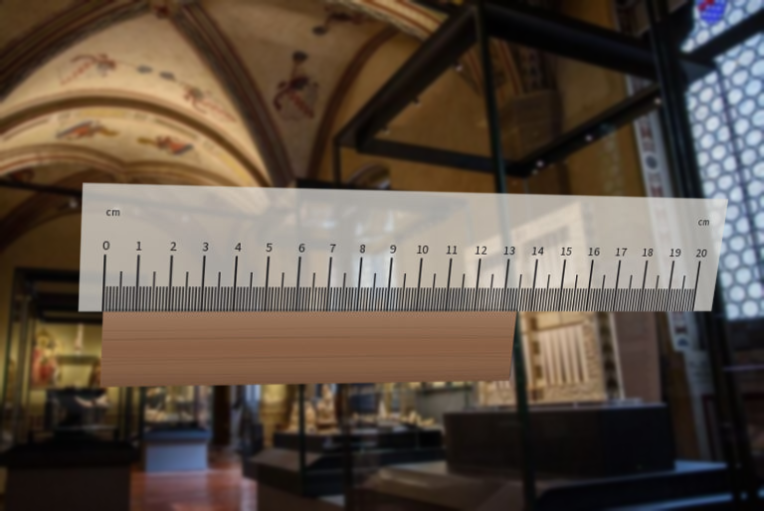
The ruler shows 13.5 (cm)
